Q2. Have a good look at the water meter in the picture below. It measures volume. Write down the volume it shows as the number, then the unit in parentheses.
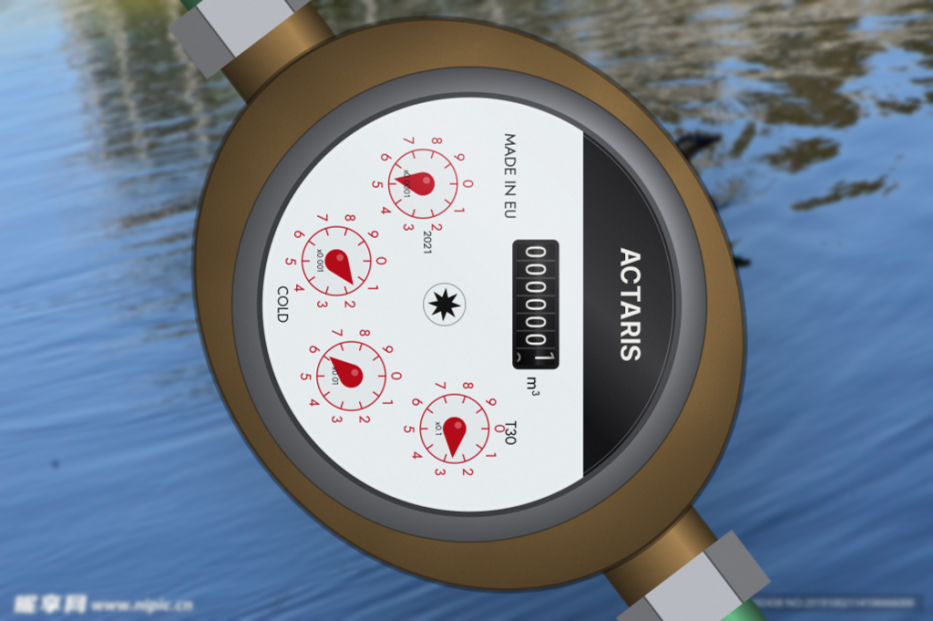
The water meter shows 1.2615 (m³)
